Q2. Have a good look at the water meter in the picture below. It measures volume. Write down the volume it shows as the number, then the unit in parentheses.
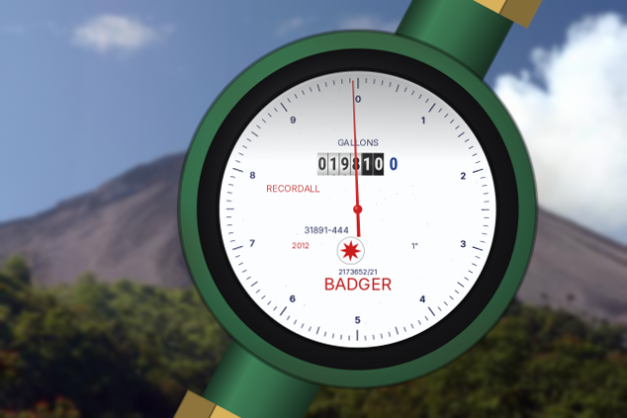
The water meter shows 198099.9 (gal)
